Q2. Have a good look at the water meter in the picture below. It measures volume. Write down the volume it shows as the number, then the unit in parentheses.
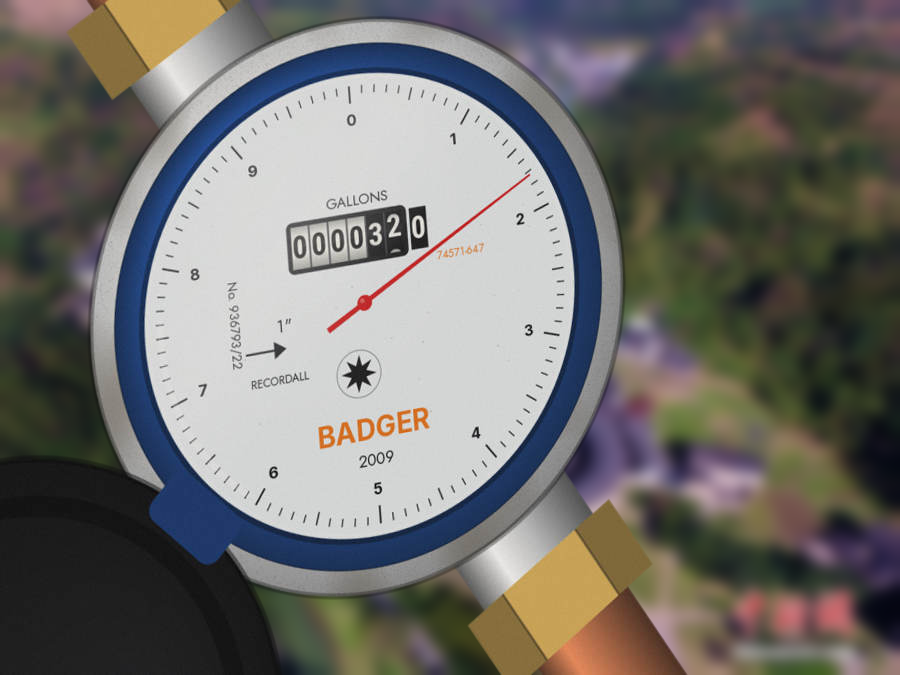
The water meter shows 321.7 (gal)
